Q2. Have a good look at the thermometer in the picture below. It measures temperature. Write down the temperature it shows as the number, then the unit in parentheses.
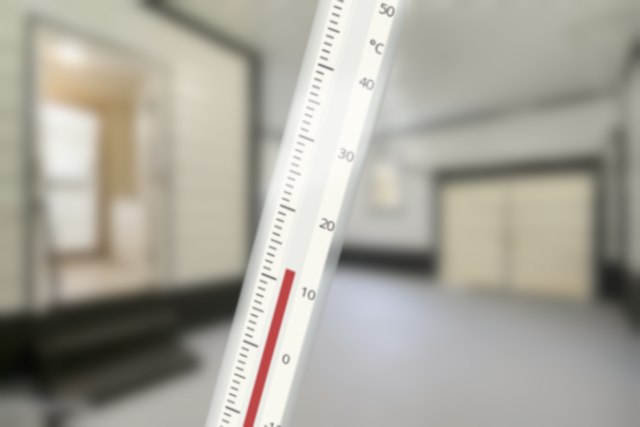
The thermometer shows 12 (°C)
